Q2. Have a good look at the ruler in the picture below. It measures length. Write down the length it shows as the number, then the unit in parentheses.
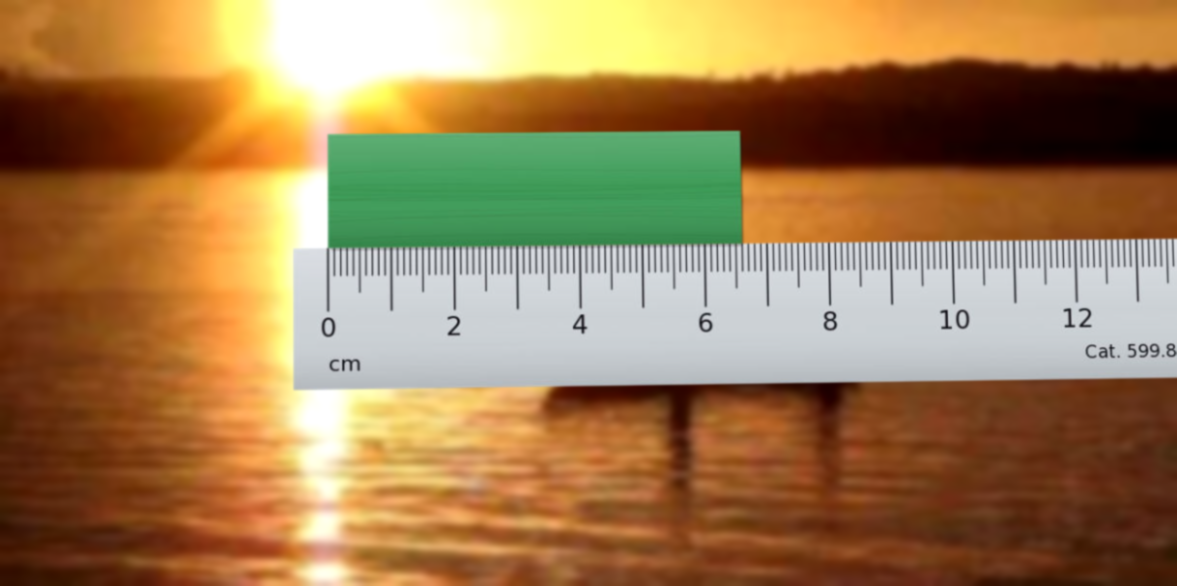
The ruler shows 6.6 (cm)
